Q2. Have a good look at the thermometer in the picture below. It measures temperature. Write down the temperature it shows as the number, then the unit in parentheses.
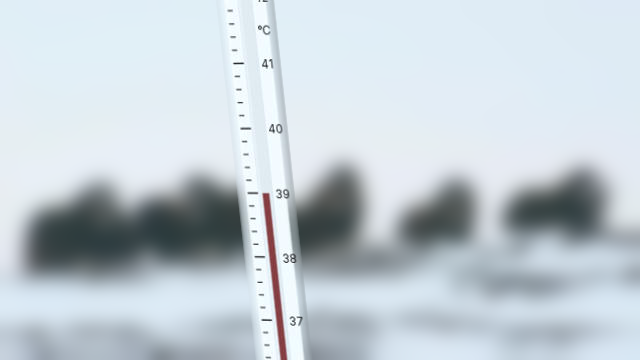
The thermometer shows 39 (°C)
